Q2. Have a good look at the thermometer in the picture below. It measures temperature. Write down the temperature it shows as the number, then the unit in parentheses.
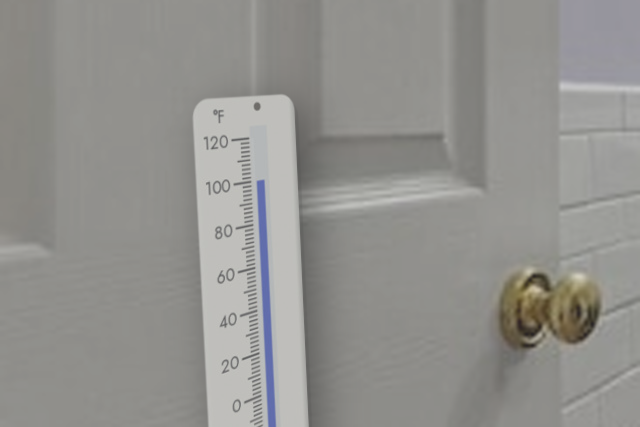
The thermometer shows 100 (°F)
